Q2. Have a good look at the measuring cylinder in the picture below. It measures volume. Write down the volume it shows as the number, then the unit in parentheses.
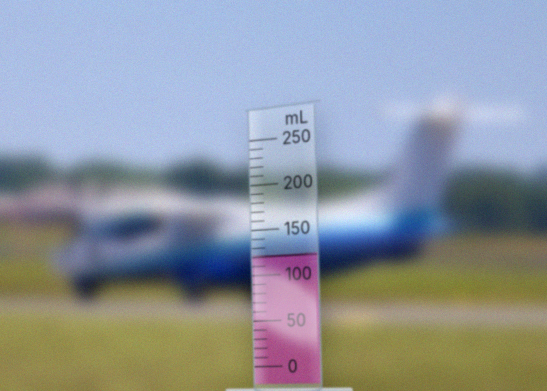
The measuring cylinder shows 120 (mL)
